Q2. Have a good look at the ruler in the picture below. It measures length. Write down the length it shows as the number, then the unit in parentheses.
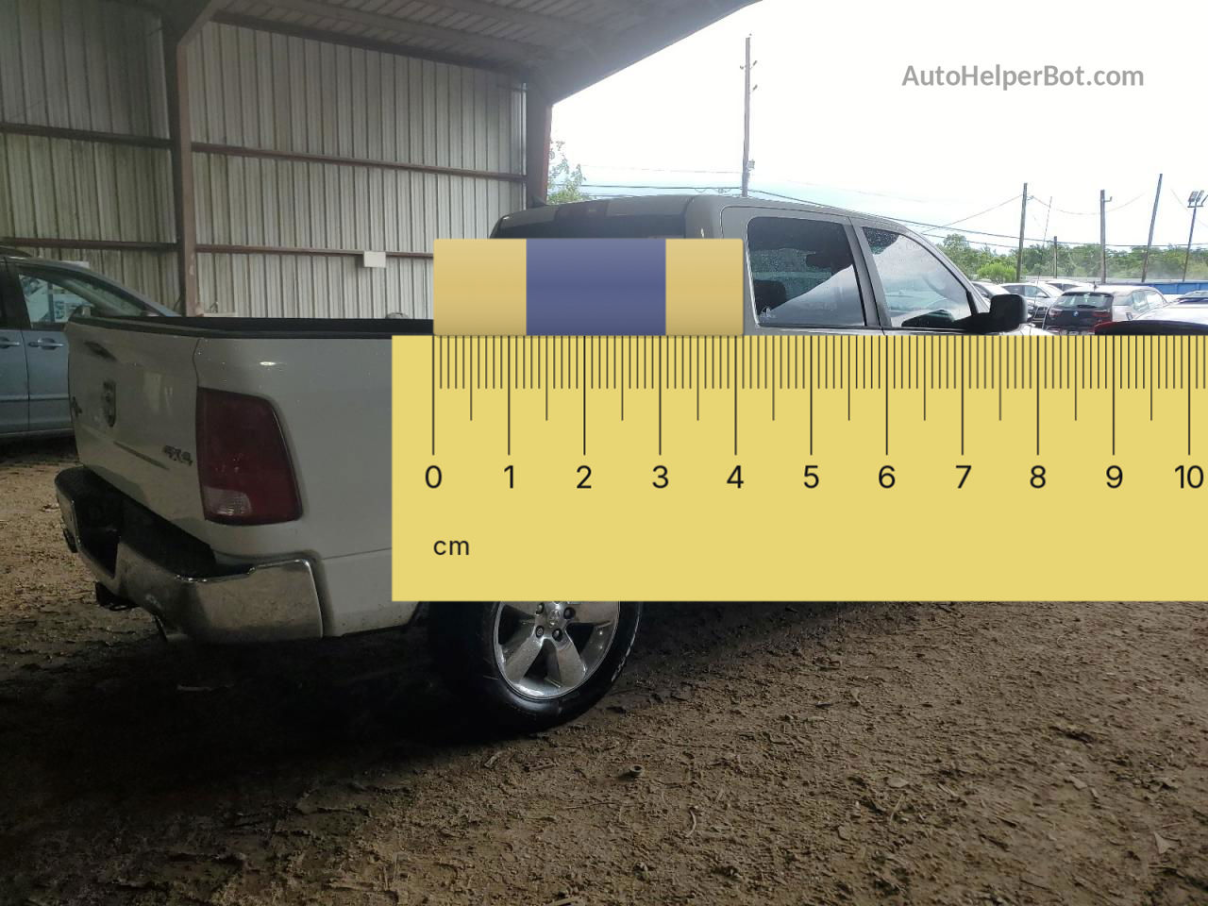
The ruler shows 4.1 (cm)
